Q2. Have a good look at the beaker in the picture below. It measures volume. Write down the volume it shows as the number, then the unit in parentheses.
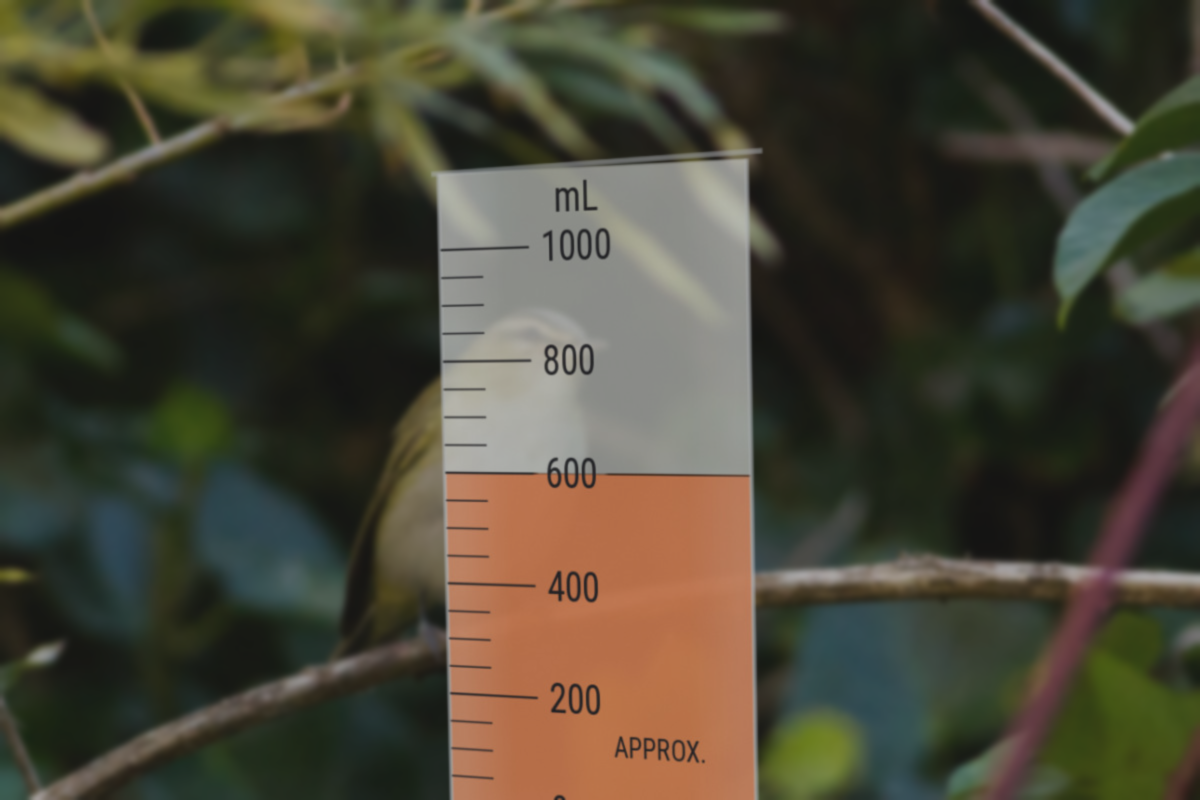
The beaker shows 600 (mL)
